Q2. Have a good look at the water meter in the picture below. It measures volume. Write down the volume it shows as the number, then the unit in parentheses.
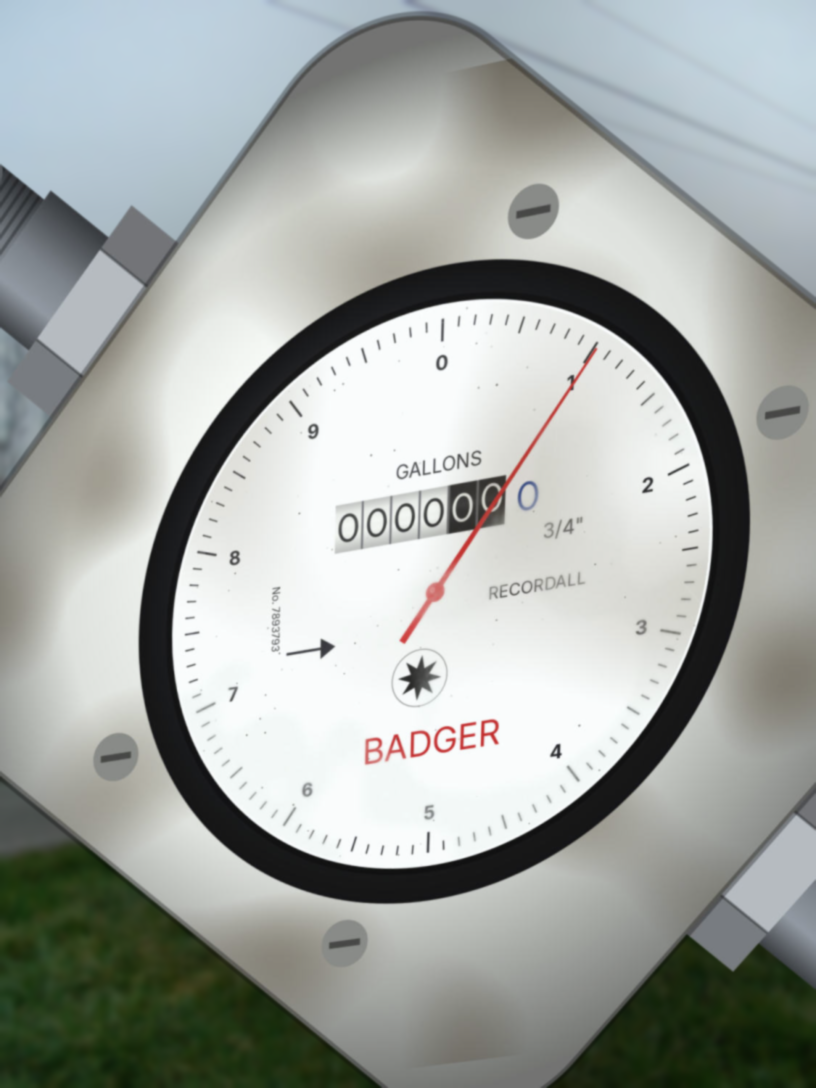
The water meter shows 1.0 (gal)
